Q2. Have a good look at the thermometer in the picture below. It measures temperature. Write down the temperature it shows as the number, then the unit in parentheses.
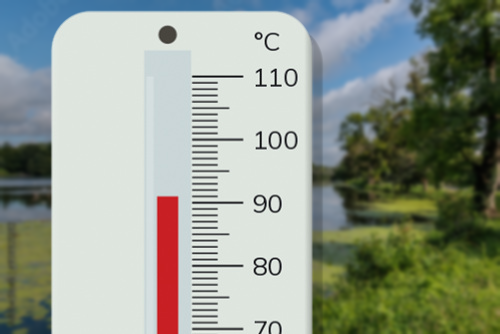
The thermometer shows 91 (°C)
